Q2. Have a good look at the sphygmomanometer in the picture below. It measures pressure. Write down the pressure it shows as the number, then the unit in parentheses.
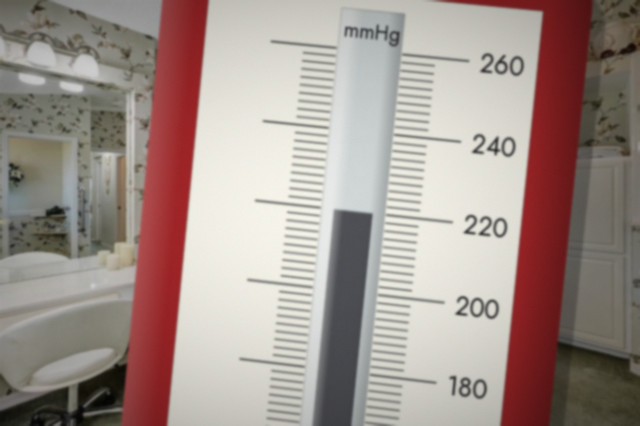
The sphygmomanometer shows 220 (mmHg)
